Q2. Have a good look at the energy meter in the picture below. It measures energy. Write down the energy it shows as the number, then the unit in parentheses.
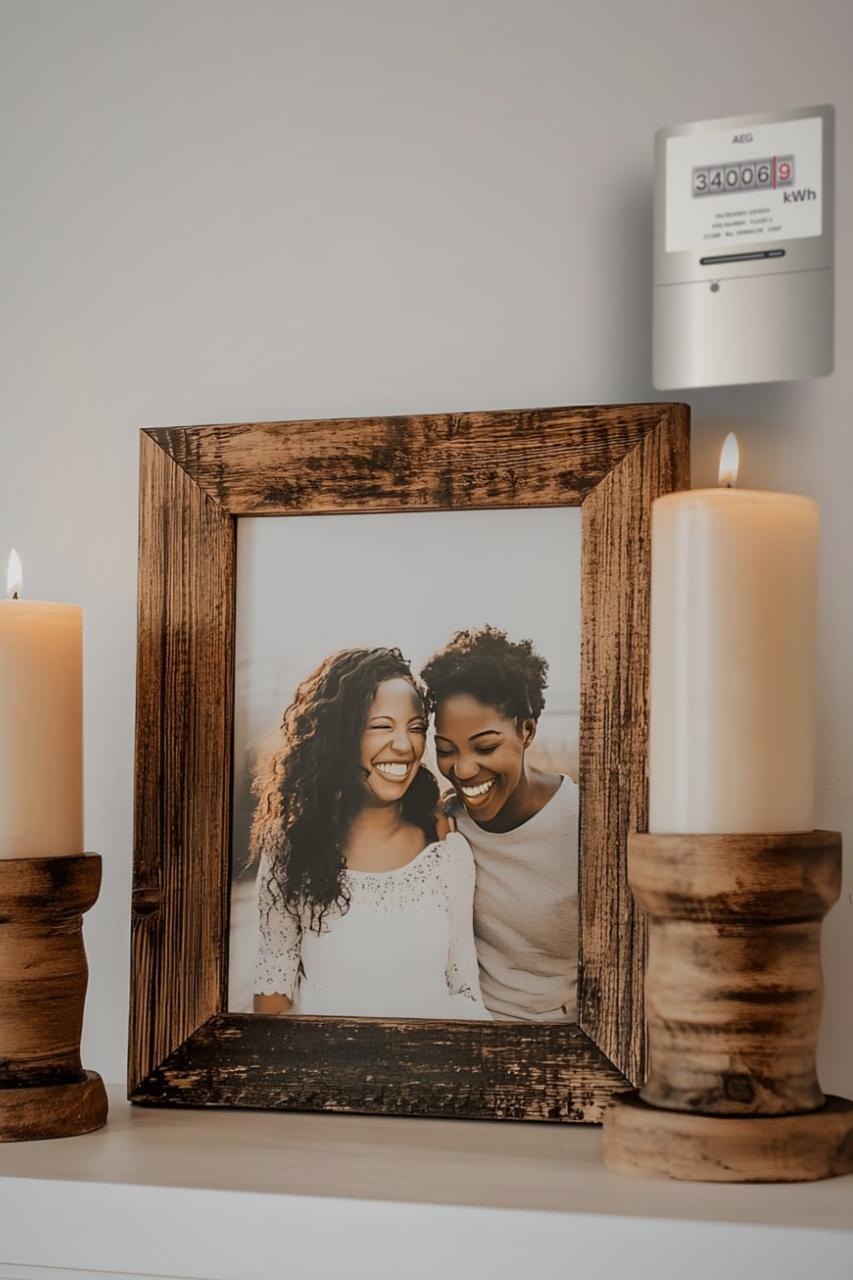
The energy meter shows 34006.9 (kWh)
